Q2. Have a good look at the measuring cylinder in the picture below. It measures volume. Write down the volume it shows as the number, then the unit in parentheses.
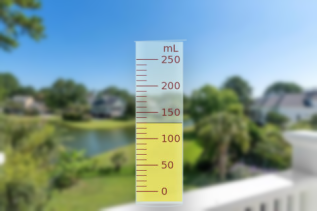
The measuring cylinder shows 130 (mL)
